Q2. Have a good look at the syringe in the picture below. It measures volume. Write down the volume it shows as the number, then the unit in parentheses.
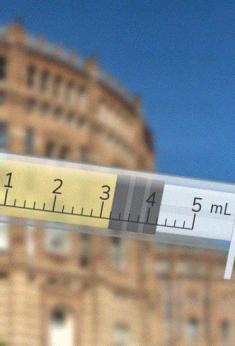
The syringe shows 3.2 (mL)
